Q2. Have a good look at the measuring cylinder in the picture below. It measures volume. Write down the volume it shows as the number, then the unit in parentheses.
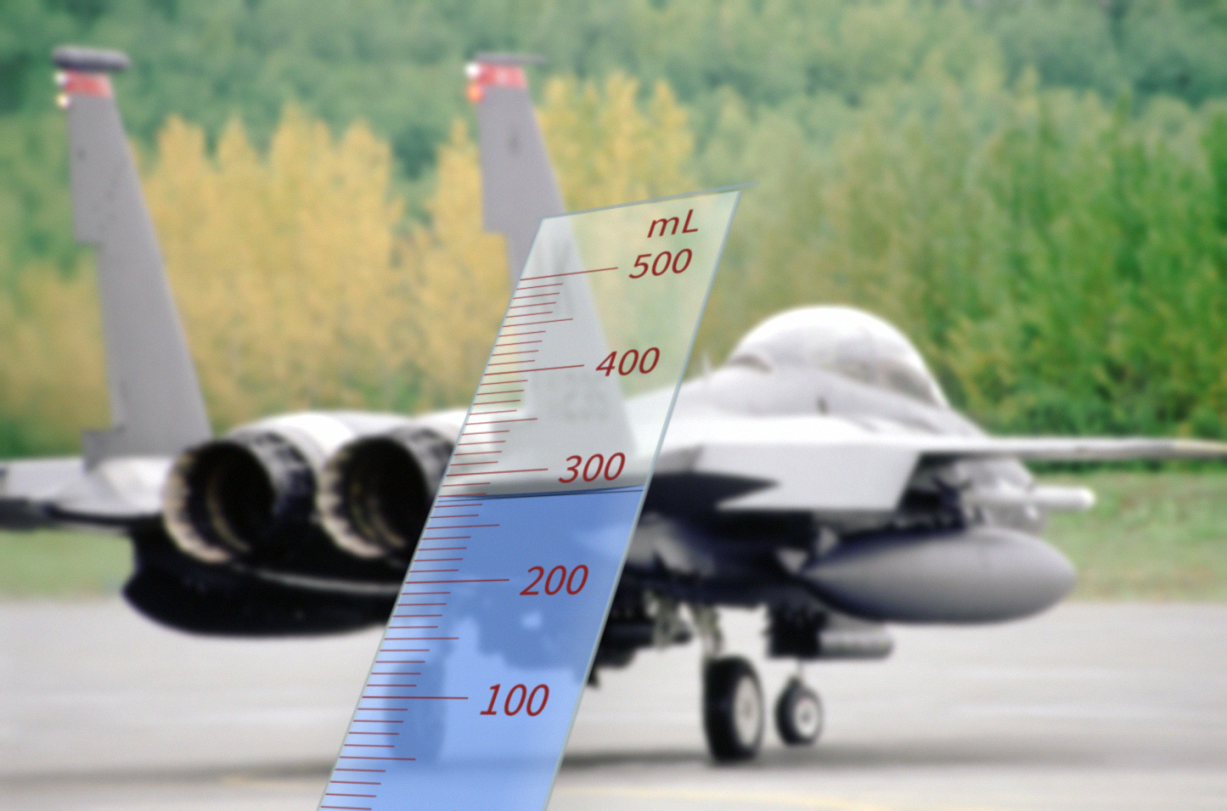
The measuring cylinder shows 275 (mL)
